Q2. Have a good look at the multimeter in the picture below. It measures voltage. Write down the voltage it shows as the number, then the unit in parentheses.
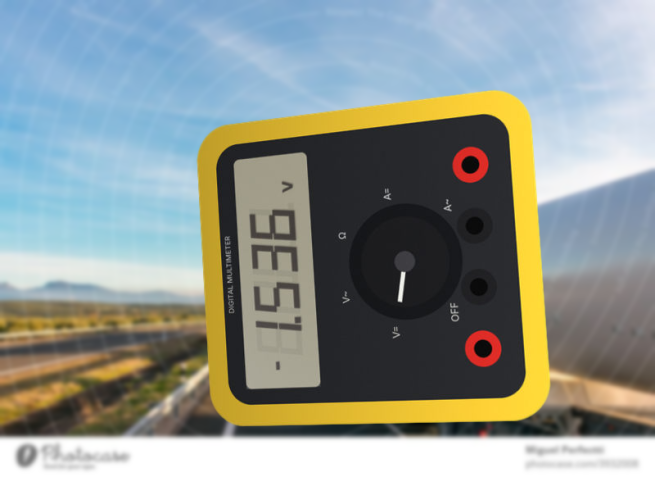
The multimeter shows -1.536 (V)
